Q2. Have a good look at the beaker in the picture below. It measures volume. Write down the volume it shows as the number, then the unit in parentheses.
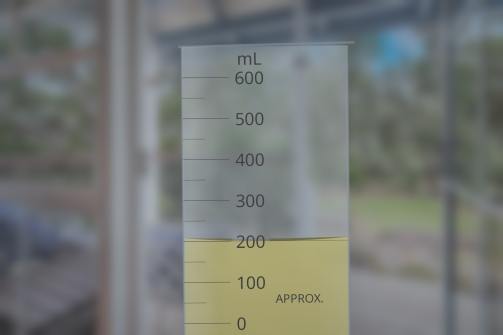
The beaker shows 200 (mL)
